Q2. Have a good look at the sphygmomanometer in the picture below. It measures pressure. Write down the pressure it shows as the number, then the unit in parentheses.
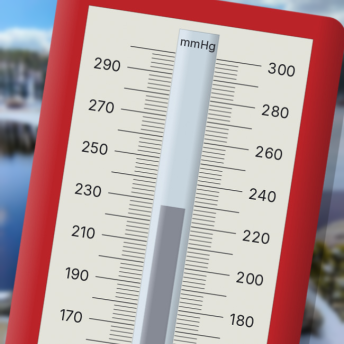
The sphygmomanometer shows 228 (mmHg)
